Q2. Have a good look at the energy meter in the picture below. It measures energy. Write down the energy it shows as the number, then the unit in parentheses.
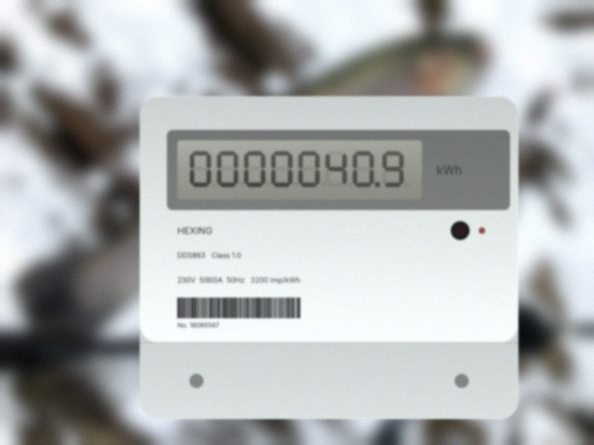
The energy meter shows 40.9 (kWh)
